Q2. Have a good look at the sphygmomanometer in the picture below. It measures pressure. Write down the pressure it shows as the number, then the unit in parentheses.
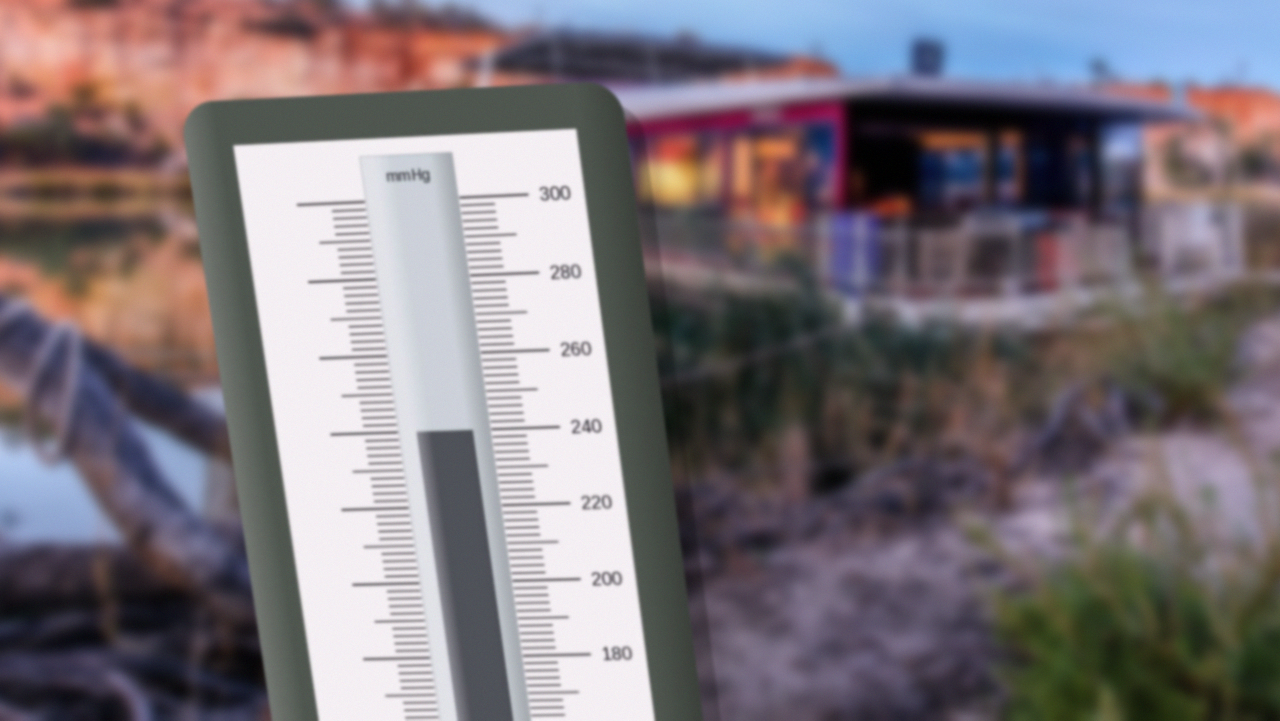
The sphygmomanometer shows 240 (mmHg)
